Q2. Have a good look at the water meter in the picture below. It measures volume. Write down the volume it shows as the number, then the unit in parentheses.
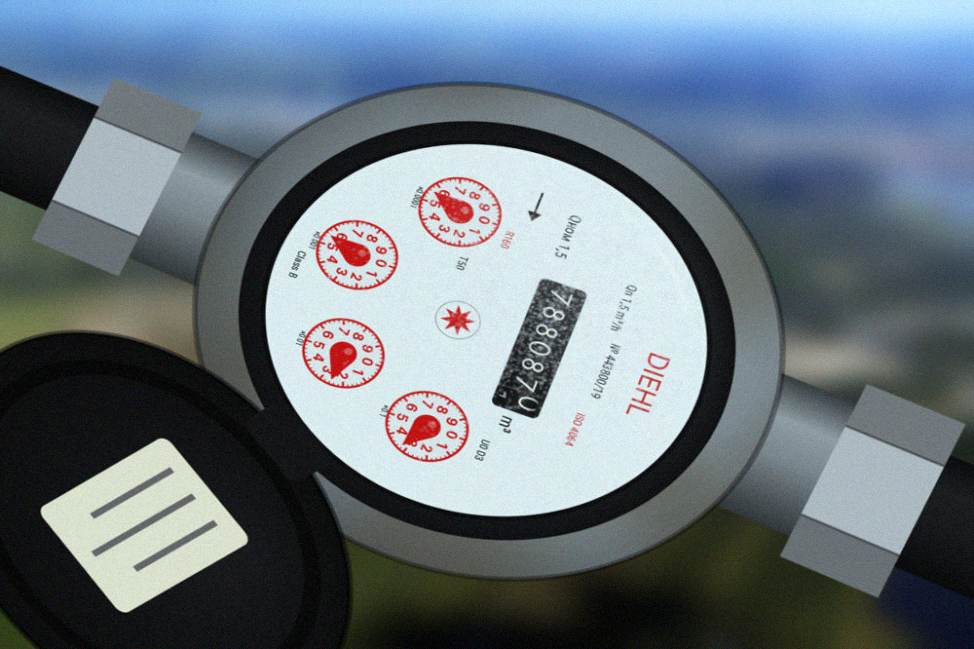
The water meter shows 7880870.3255 (m³)
